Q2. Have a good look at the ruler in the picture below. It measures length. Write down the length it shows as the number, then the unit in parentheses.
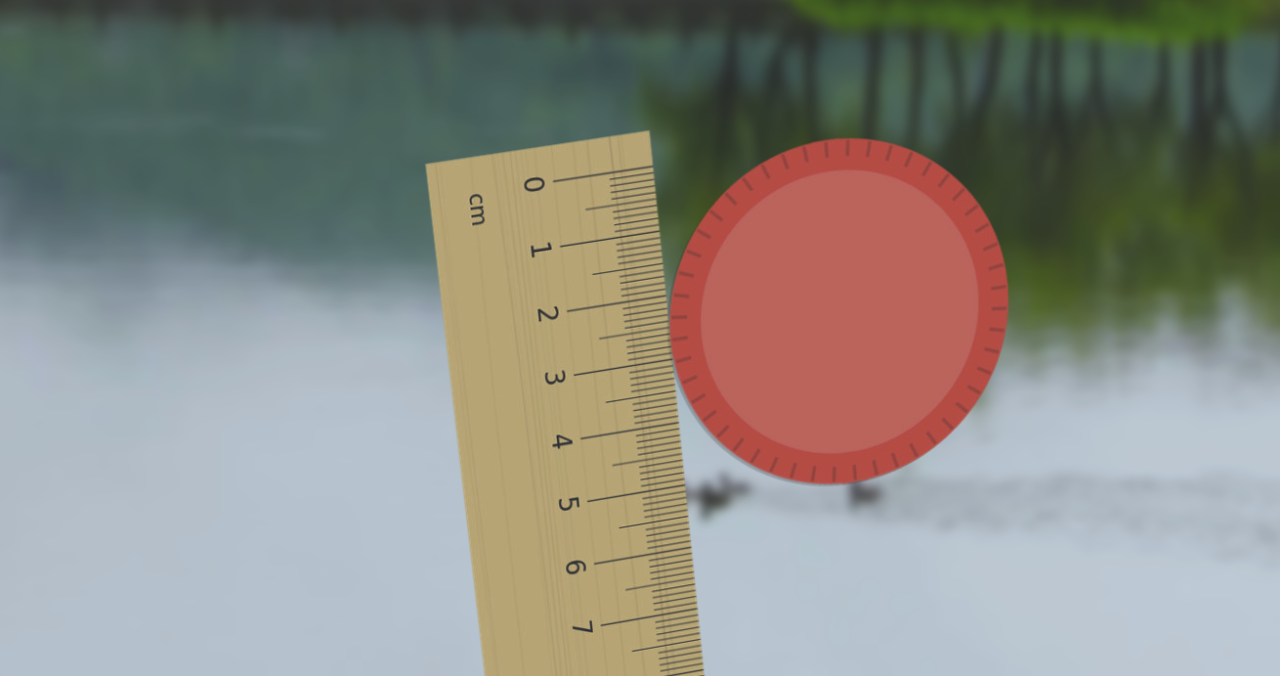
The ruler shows 5.4 (cm)
